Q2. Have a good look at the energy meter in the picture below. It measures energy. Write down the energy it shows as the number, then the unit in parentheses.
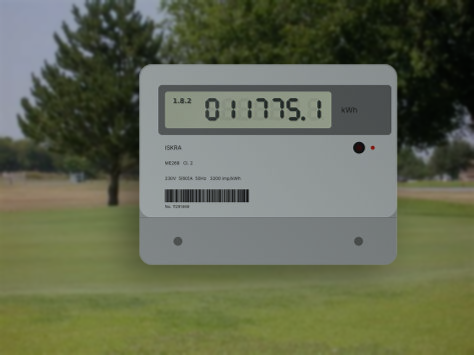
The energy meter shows 11775.1 (kWh)
